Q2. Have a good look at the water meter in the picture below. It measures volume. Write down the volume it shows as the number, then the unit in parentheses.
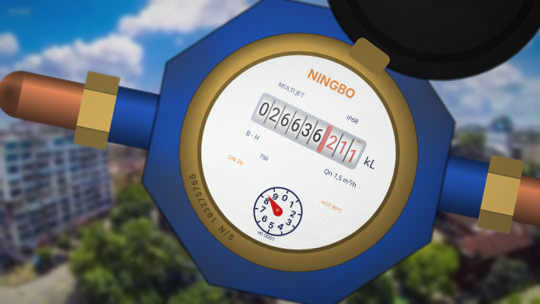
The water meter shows 26636.2108 (kL)
